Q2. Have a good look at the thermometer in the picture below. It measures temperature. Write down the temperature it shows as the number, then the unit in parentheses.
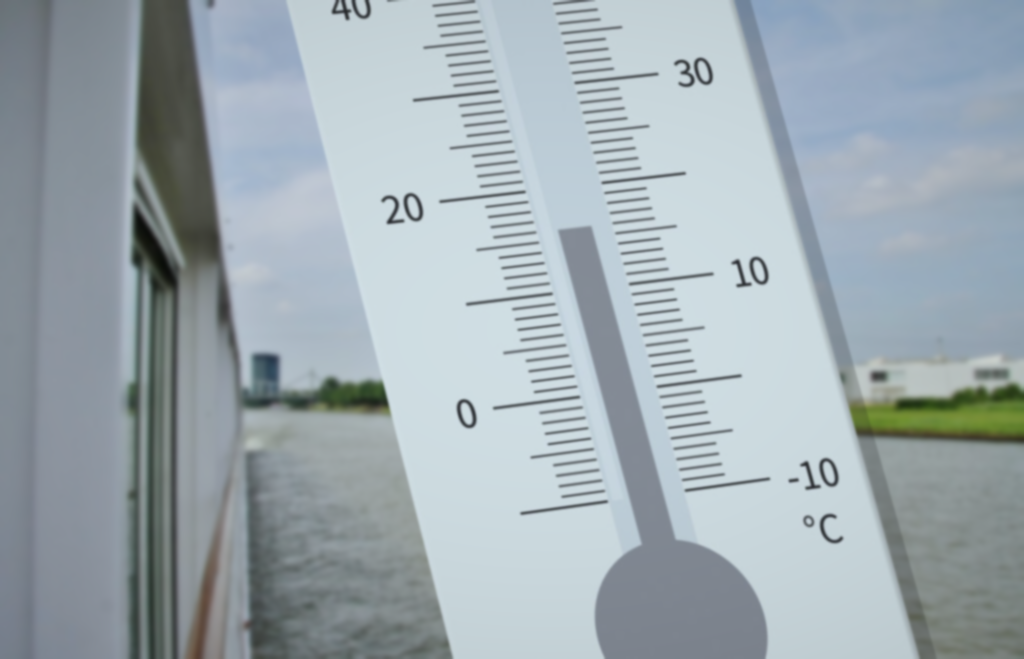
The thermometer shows 16 (°C)
